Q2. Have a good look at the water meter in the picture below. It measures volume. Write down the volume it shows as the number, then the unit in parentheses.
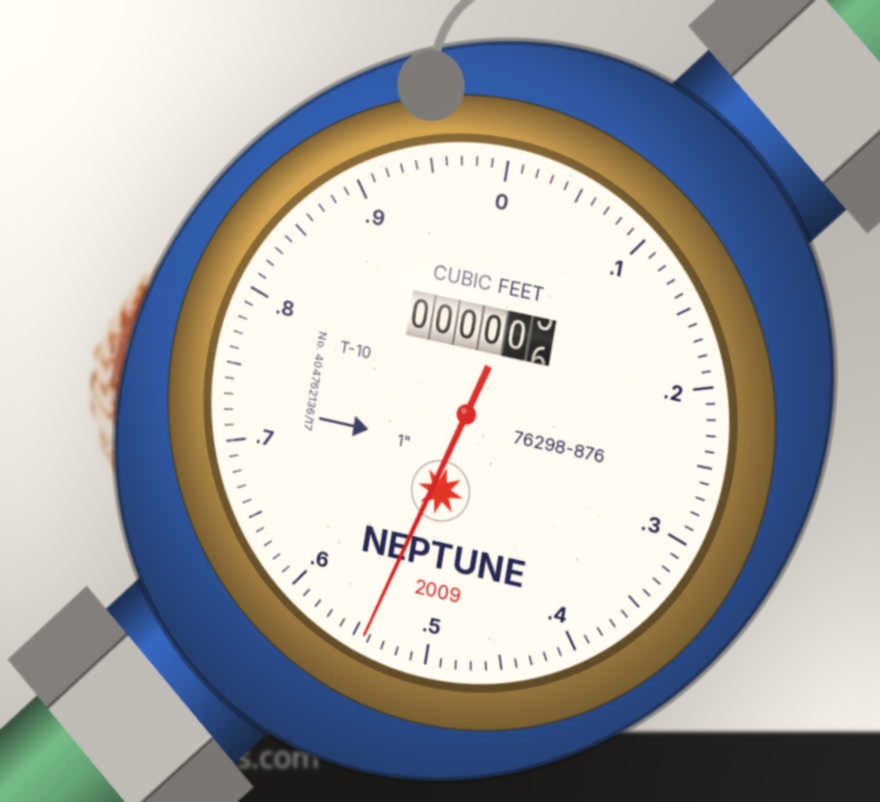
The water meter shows 5.54 (ft³)
